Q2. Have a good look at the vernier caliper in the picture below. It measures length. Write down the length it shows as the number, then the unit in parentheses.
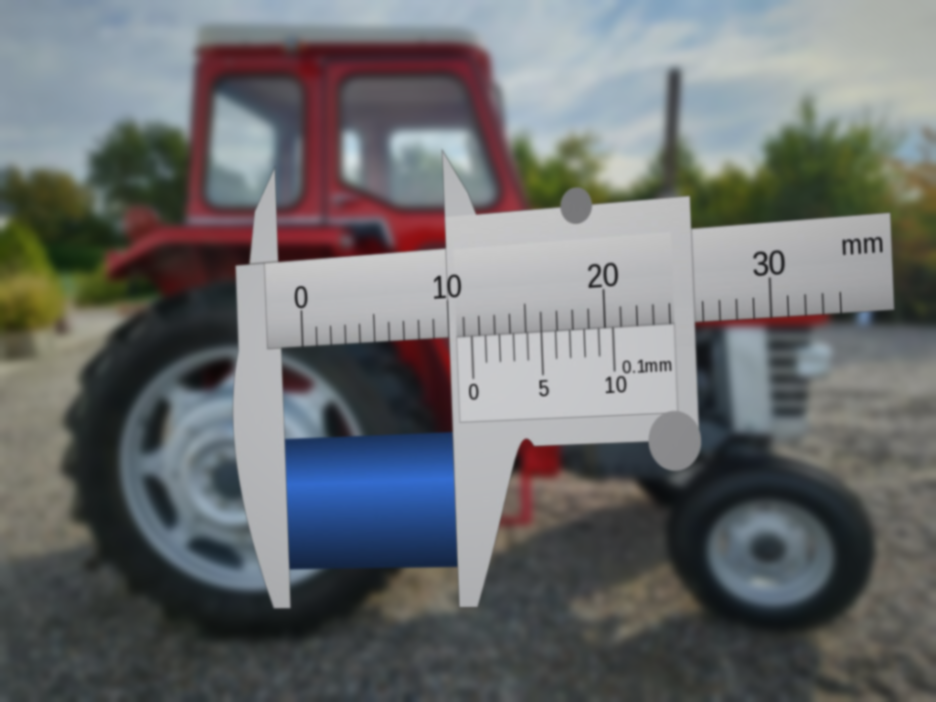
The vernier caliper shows 11.5 (mm)
